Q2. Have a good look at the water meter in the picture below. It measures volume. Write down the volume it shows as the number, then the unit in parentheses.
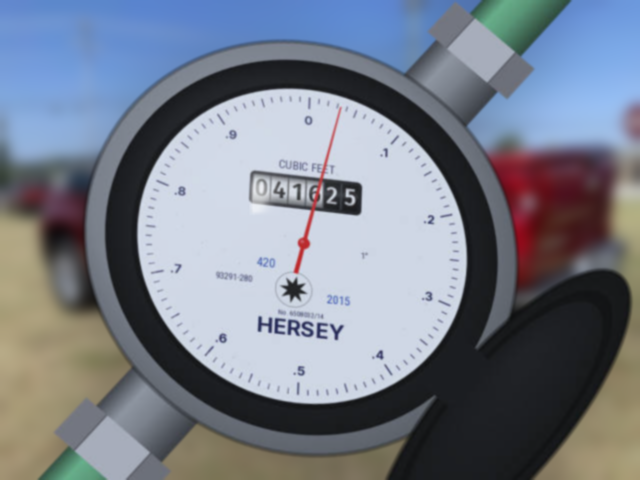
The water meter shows 41625.03 (ft³)
